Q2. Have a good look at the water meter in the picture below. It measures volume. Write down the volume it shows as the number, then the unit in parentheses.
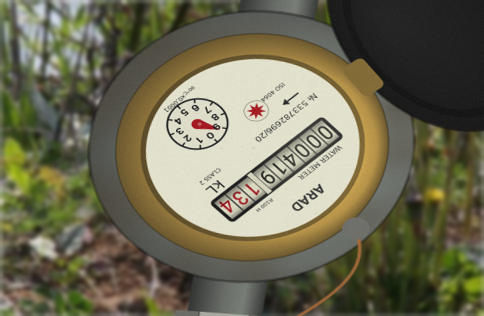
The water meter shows 419.1339 (kL)
